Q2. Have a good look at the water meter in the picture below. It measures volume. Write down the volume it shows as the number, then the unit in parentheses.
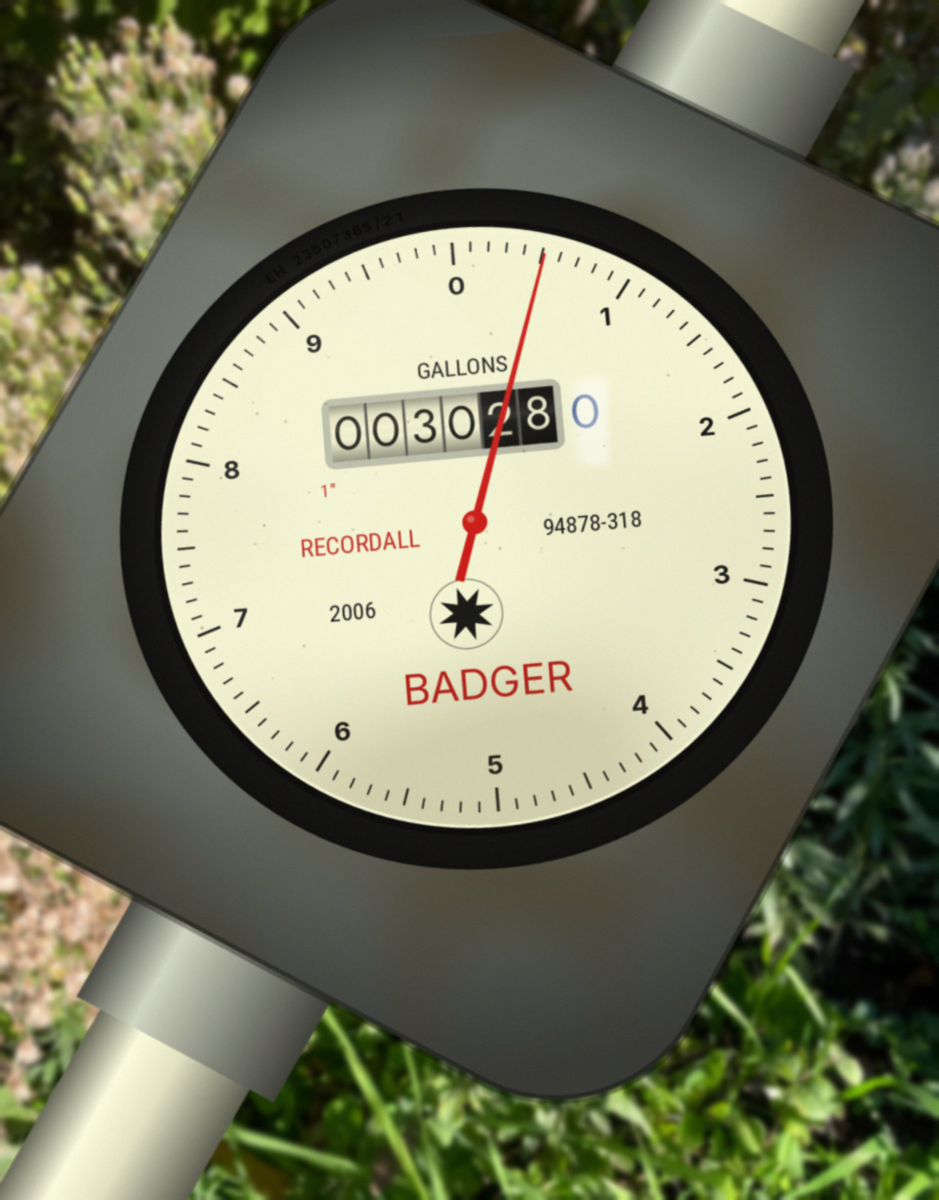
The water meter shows 30280.5 (gal)
